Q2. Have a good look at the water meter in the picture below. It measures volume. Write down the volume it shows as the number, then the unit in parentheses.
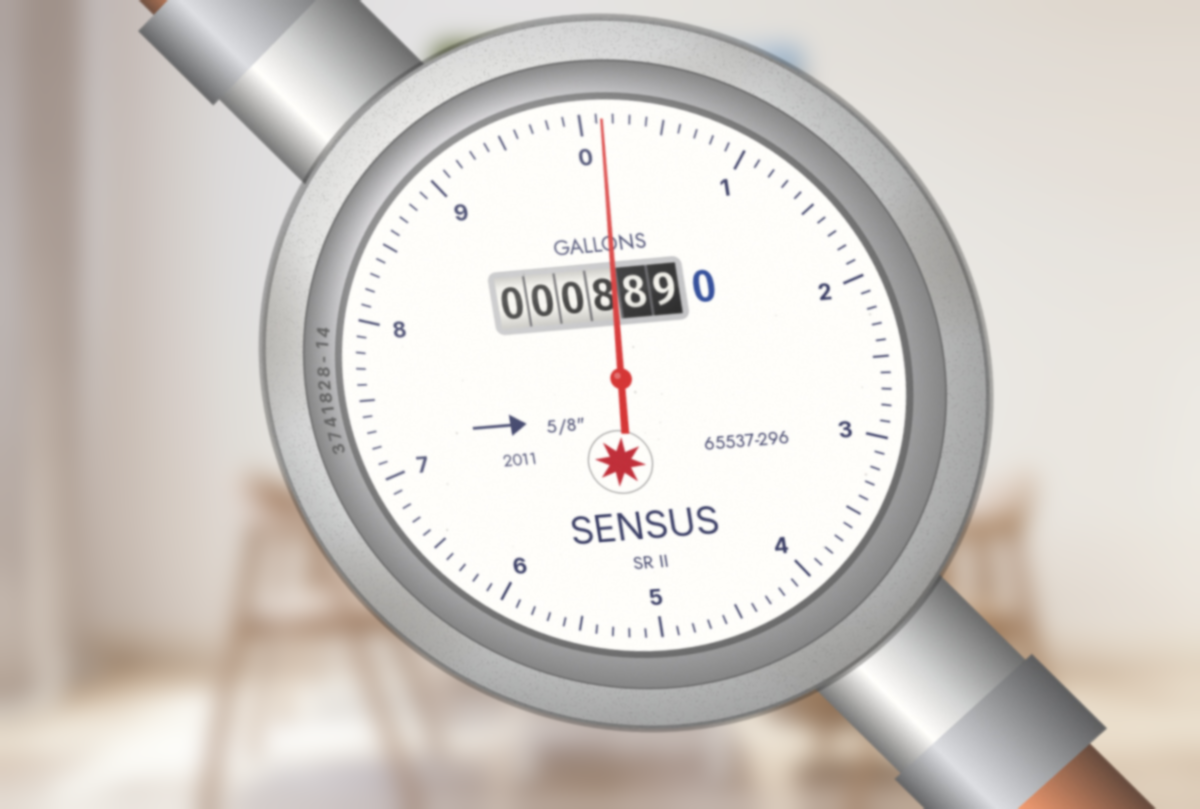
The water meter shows 8890.1 (gal)
